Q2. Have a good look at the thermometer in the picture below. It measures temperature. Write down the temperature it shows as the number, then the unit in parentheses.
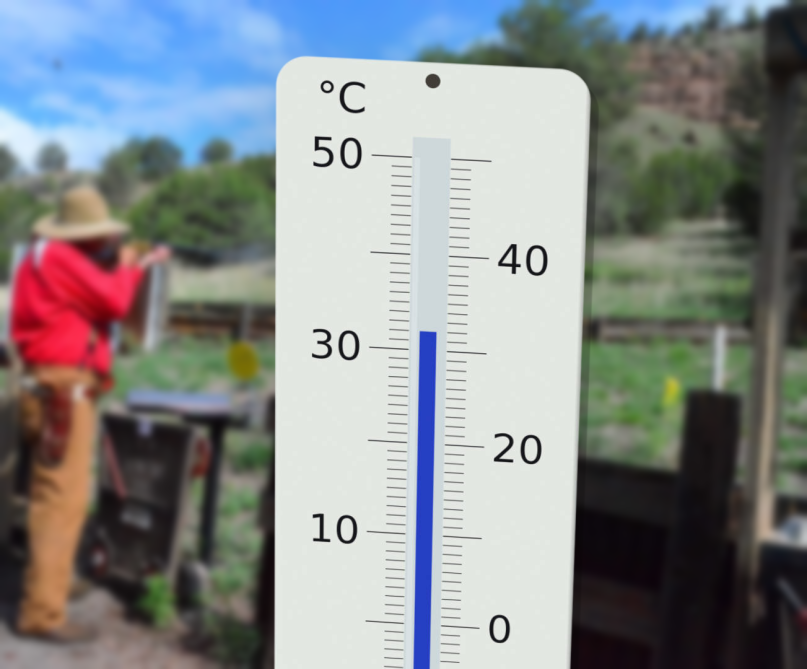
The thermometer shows 32 (°C)
